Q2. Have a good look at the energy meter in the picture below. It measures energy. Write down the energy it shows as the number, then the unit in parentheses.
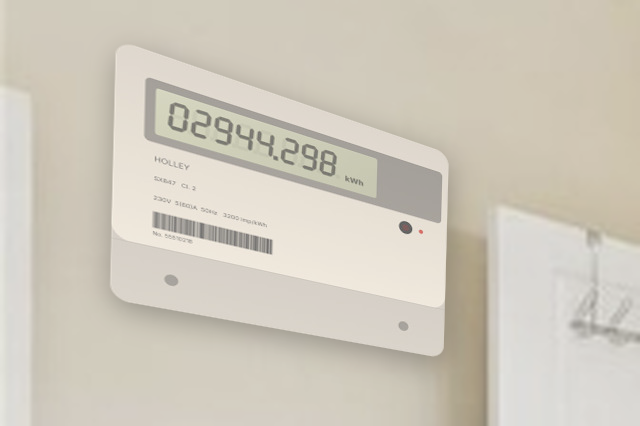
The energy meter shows 2944.298 (kWh)
